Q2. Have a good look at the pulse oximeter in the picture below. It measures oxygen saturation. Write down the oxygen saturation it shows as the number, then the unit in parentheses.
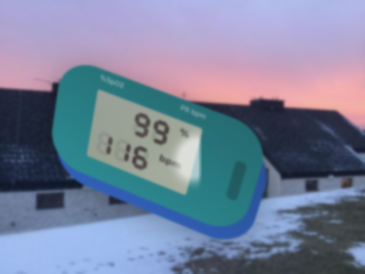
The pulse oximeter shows 99 (%)
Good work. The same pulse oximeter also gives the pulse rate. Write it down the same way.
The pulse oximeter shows 116 (bpm)
